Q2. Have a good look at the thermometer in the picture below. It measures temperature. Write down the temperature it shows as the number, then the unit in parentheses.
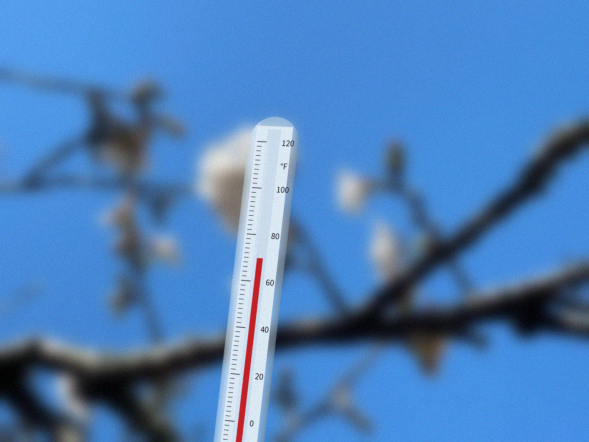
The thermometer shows 70 (°F)
